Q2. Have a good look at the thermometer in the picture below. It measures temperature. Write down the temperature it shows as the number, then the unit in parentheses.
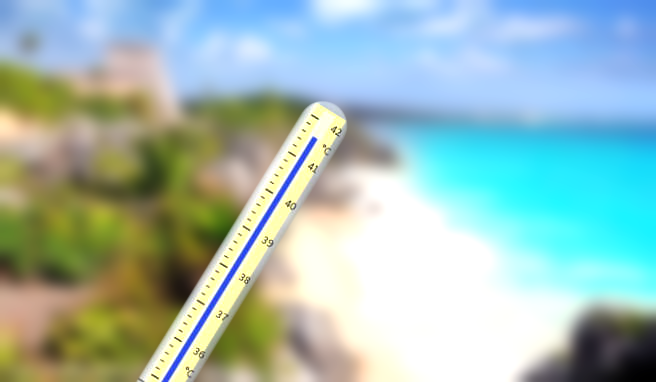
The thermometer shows 41.6 (°C)
